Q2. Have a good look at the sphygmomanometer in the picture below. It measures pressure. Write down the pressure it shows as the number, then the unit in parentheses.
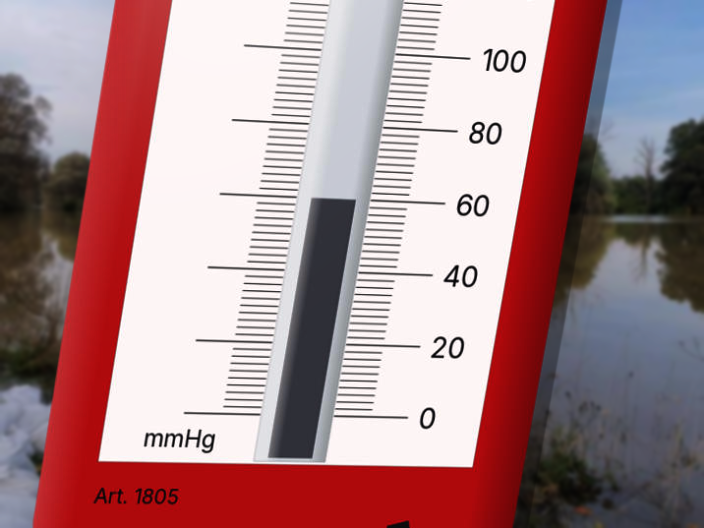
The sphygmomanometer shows 60 (mmHg)
